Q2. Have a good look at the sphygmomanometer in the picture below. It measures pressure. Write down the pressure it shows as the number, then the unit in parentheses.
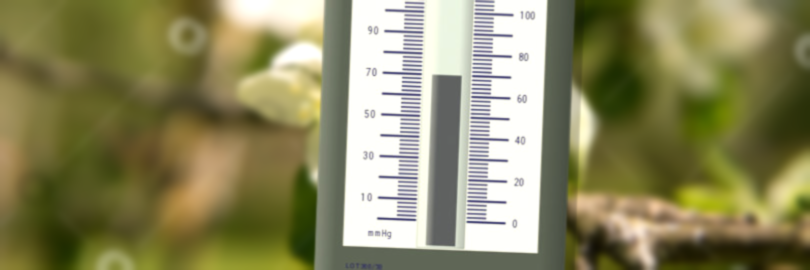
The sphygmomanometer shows 70 (mmHg)
